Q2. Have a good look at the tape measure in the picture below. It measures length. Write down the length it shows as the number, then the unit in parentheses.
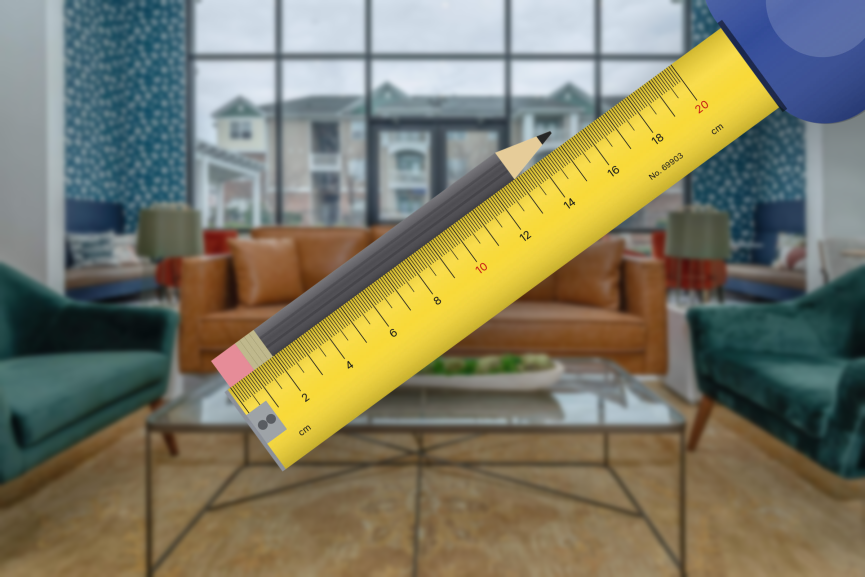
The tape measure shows 15 (cm)
